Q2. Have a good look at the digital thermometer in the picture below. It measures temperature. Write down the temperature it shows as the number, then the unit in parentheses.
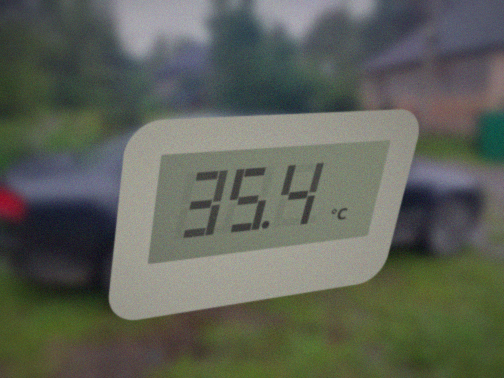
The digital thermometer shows 35.4 (°C)
